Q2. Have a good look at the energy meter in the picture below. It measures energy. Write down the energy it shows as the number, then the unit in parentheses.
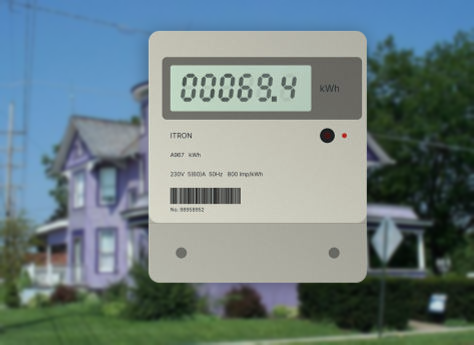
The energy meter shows 69.4 (kWh)
